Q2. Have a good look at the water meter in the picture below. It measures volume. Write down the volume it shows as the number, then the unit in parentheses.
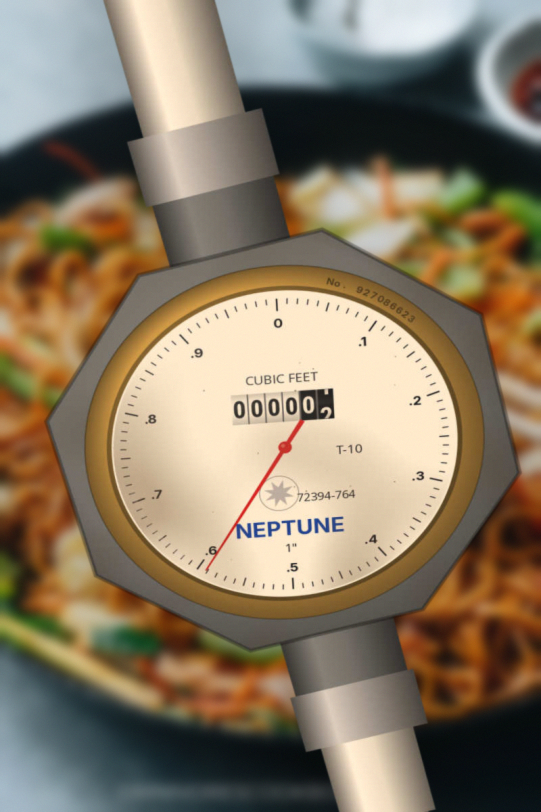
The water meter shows 1.59 (ft³)
